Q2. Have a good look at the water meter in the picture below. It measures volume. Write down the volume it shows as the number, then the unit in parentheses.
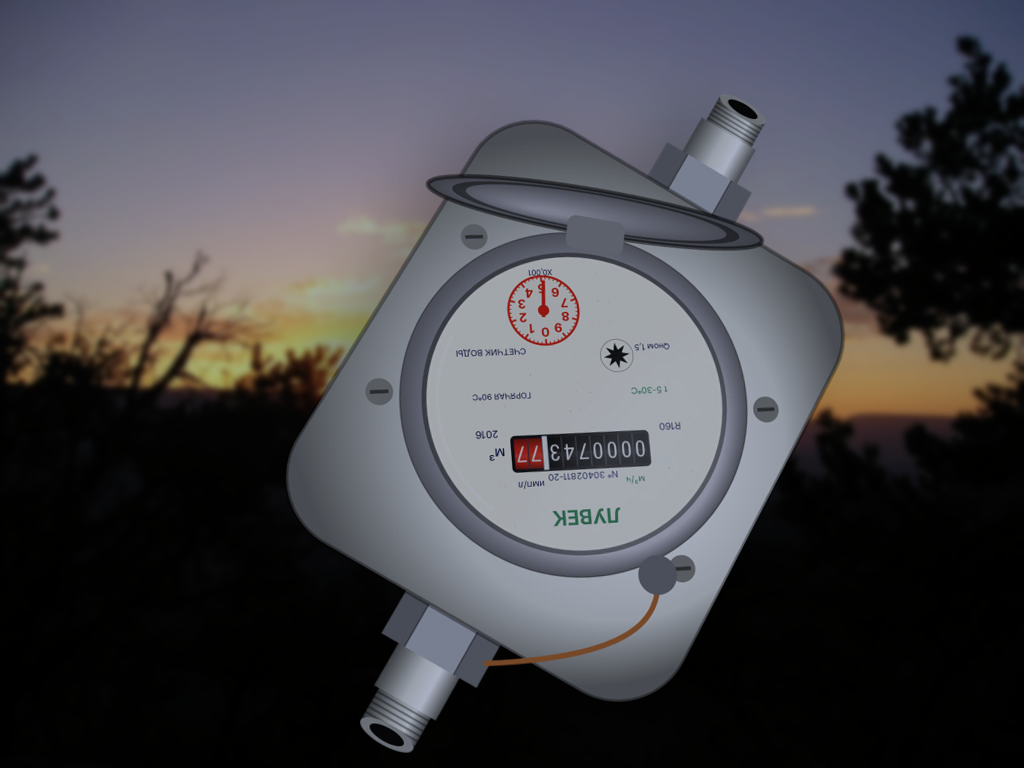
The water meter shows 743.775 (m³)
